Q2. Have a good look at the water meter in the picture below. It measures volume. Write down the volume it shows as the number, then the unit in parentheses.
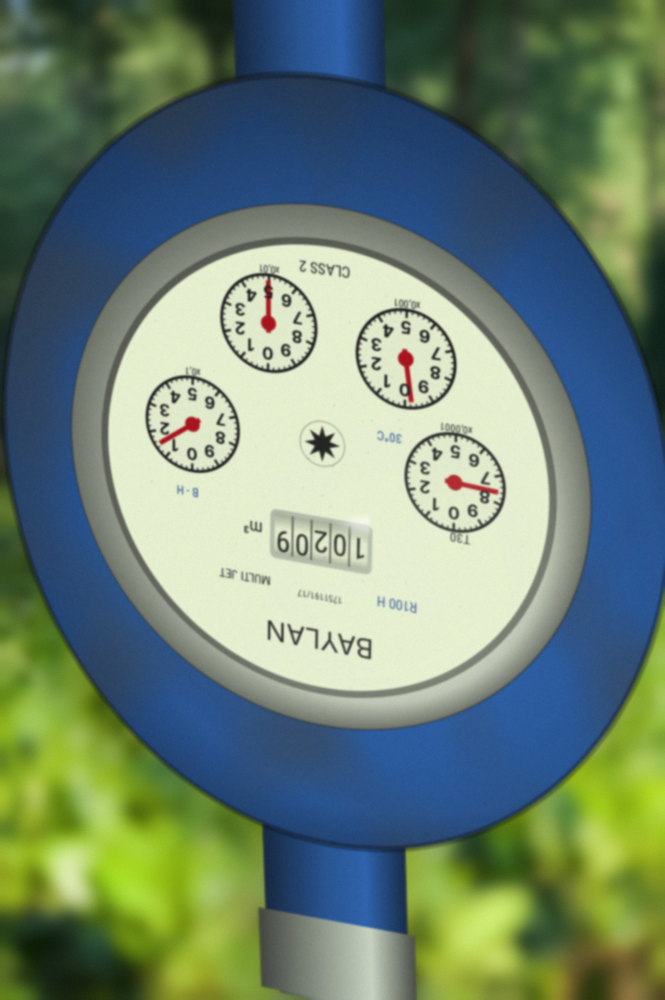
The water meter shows 10209.1497 (m³)
